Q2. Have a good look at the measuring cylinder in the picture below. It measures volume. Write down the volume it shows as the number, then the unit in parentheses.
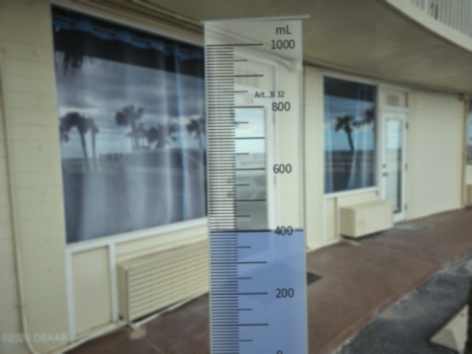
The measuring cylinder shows 400 (mL)
